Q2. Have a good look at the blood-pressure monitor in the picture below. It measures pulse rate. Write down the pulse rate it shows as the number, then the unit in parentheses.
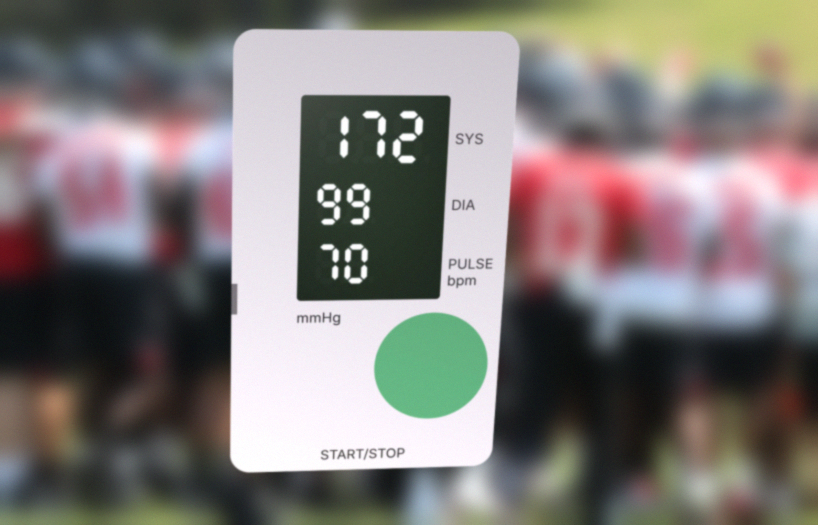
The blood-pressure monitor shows 70 (bpm)
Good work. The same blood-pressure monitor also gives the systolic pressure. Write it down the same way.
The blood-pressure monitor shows 172 (mmHg)
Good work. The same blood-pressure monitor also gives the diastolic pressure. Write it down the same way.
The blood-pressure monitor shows 99 (mmHg)
